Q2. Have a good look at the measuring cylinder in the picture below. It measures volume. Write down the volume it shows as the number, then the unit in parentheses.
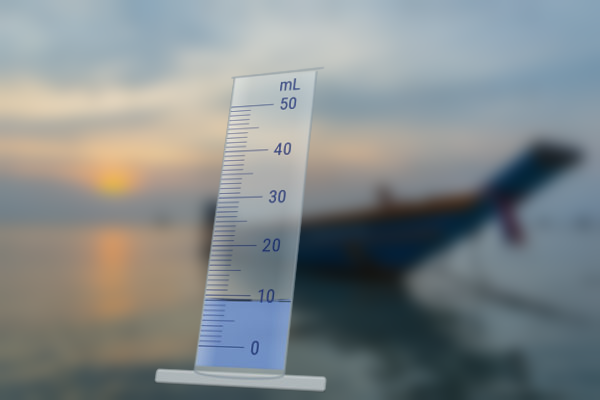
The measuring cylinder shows 9 (mL)
